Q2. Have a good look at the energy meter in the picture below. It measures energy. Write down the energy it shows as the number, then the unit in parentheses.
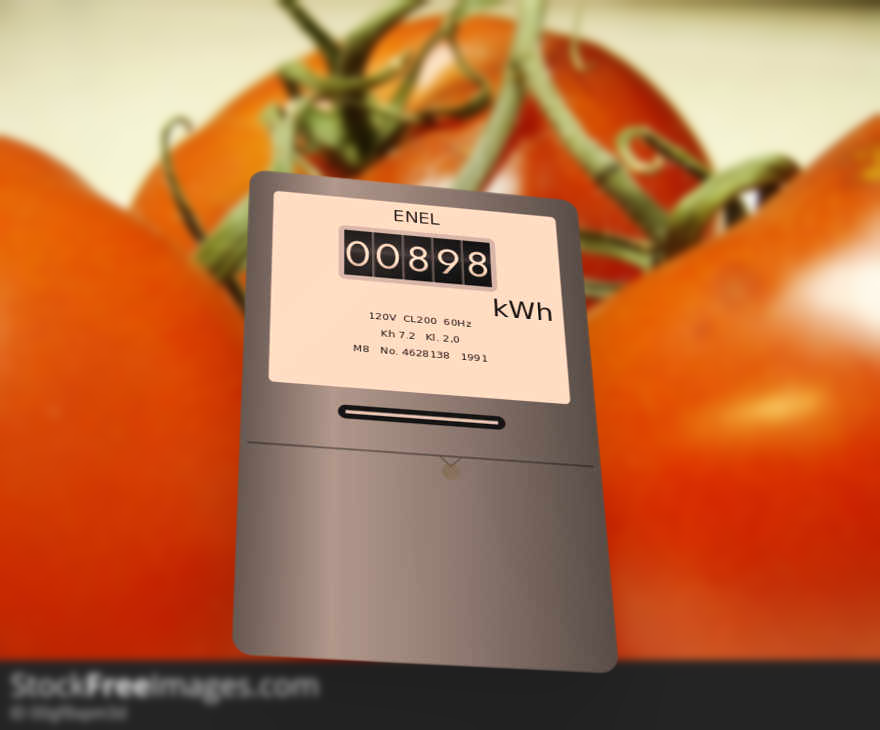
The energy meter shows 898 (kWh)
